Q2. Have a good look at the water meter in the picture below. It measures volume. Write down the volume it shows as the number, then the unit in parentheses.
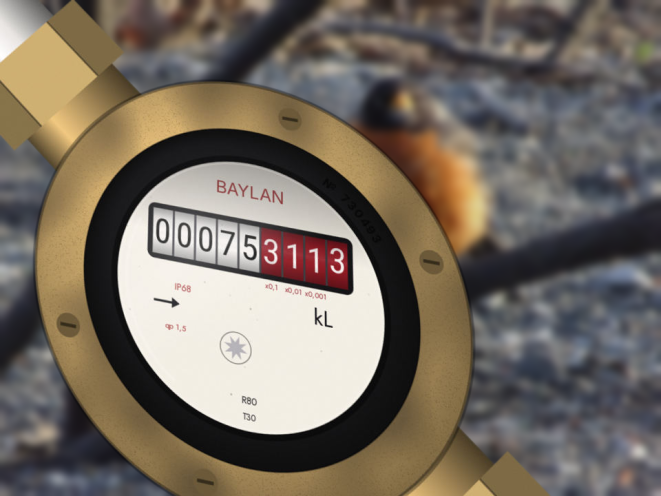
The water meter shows 75.3113 (kL)
